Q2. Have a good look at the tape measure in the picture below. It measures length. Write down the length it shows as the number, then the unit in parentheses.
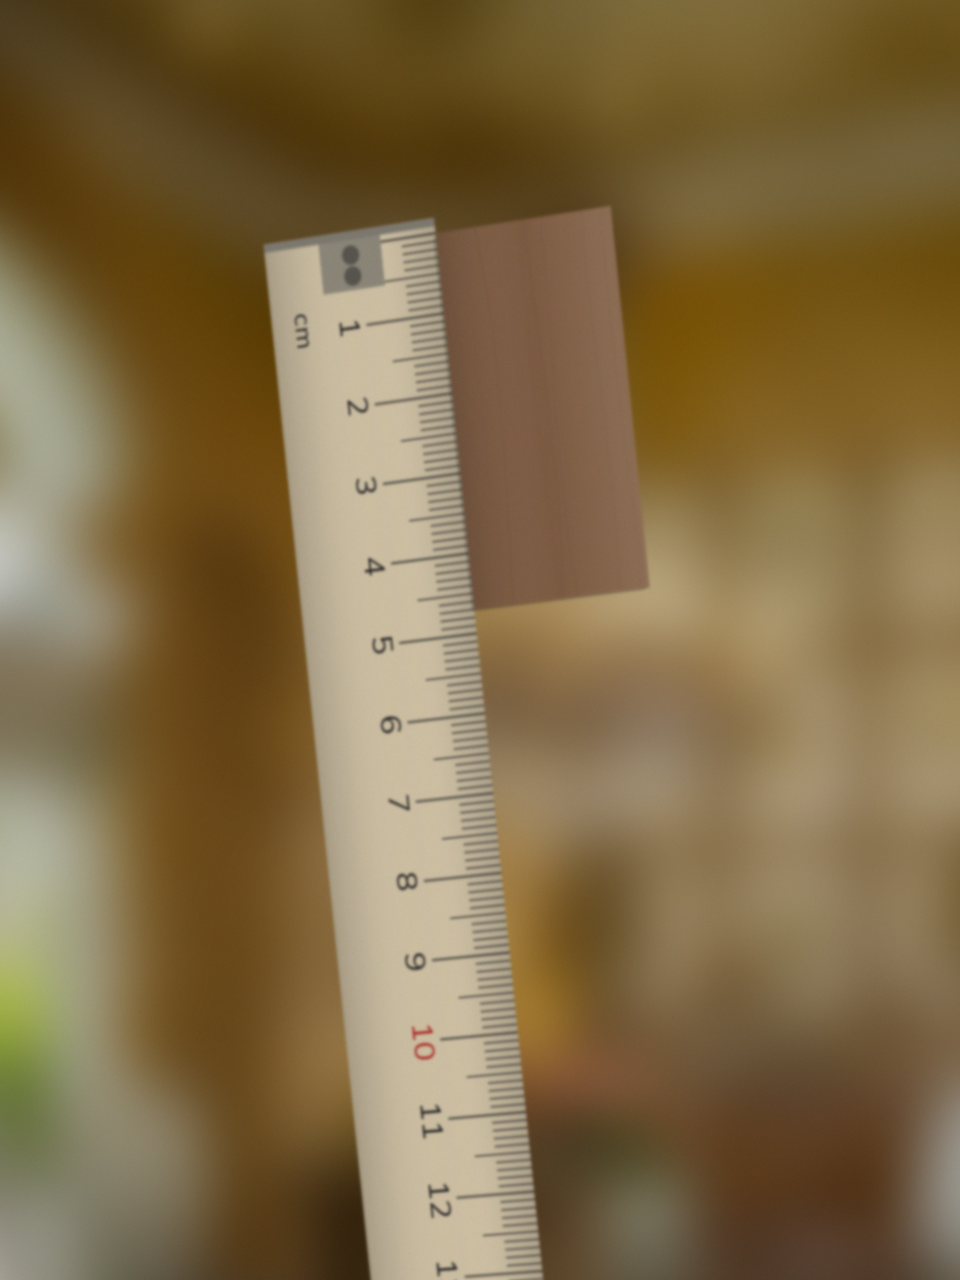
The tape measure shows 4.7 (cm)
